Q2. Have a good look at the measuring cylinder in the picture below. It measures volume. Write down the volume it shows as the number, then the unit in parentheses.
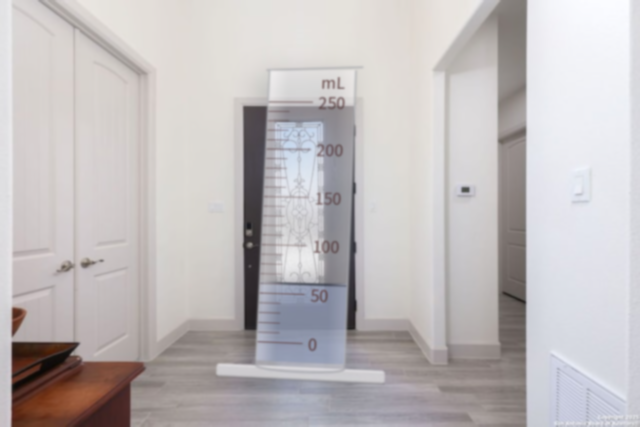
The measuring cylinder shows 60 (mL)
